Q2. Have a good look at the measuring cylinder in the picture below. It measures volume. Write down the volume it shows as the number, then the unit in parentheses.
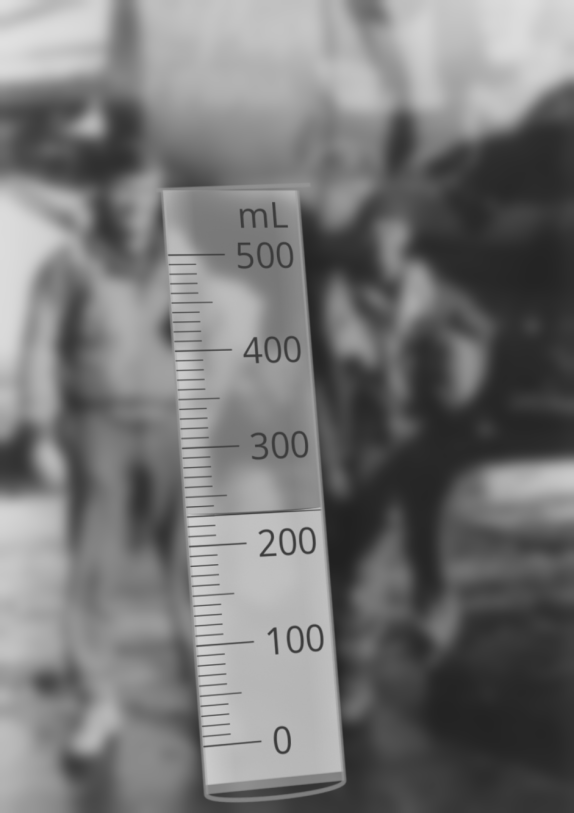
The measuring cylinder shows 230 (mL)
